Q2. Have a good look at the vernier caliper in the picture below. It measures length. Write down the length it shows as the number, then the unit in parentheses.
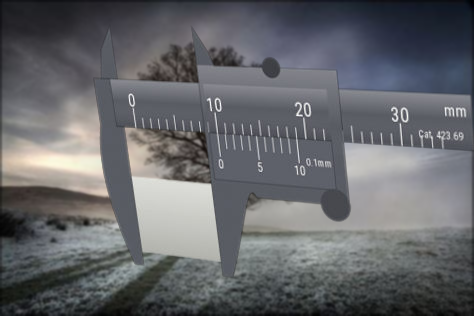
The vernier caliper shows 10.0 (mm)
